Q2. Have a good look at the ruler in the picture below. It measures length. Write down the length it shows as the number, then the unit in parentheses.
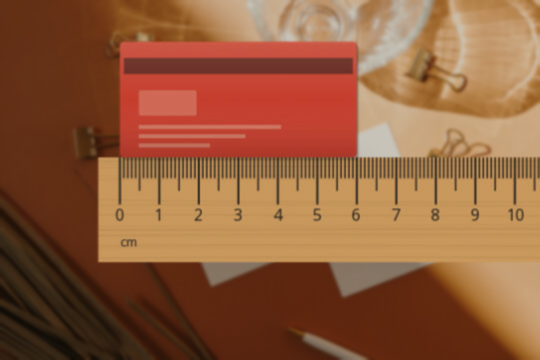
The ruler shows 6 (cm)
